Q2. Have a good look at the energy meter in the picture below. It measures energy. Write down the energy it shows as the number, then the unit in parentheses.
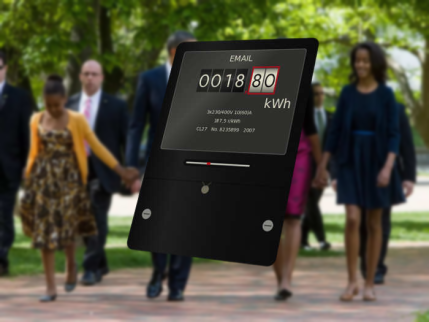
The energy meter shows 18.80 (kWh)
